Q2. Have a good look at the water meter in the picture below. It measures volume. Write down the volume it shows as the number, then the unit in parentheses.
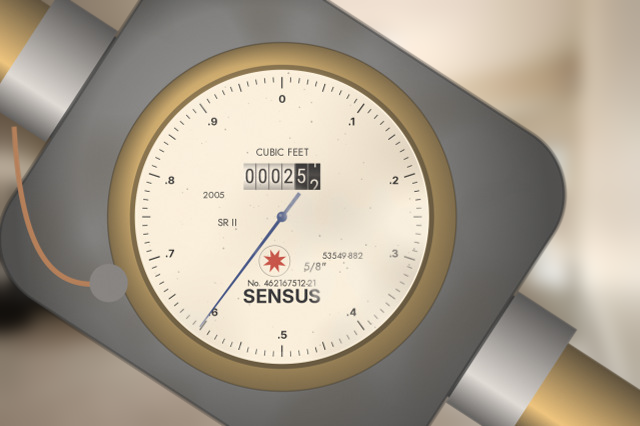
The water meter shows 251.60 (ft³)
